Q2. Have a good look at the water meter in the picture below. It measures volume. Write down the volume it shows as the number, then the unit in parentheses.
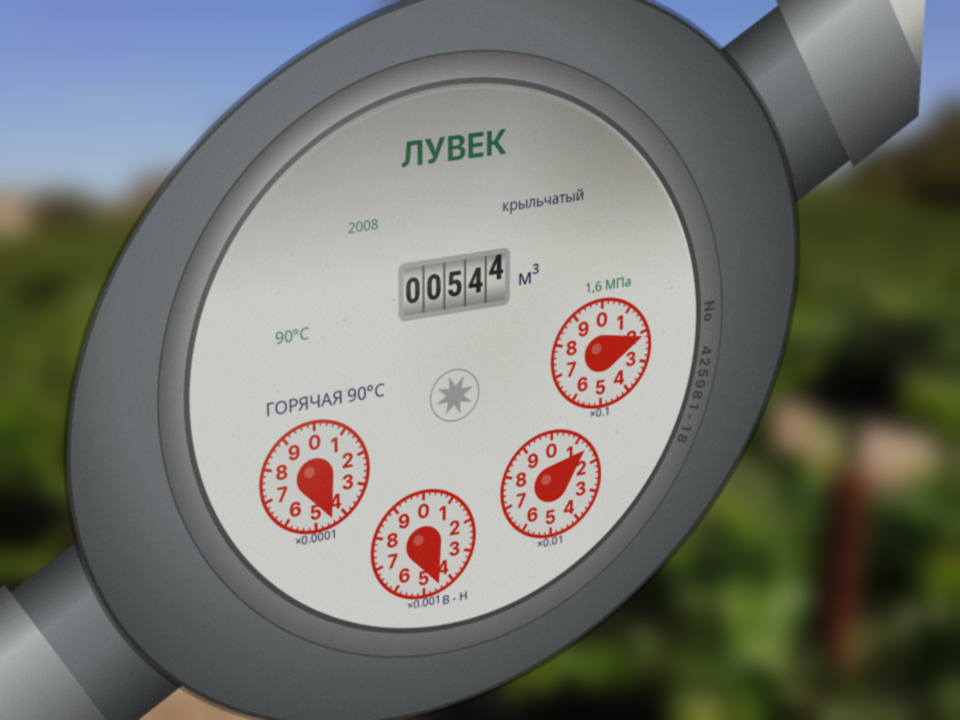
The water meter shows 544.2144 (m³)
